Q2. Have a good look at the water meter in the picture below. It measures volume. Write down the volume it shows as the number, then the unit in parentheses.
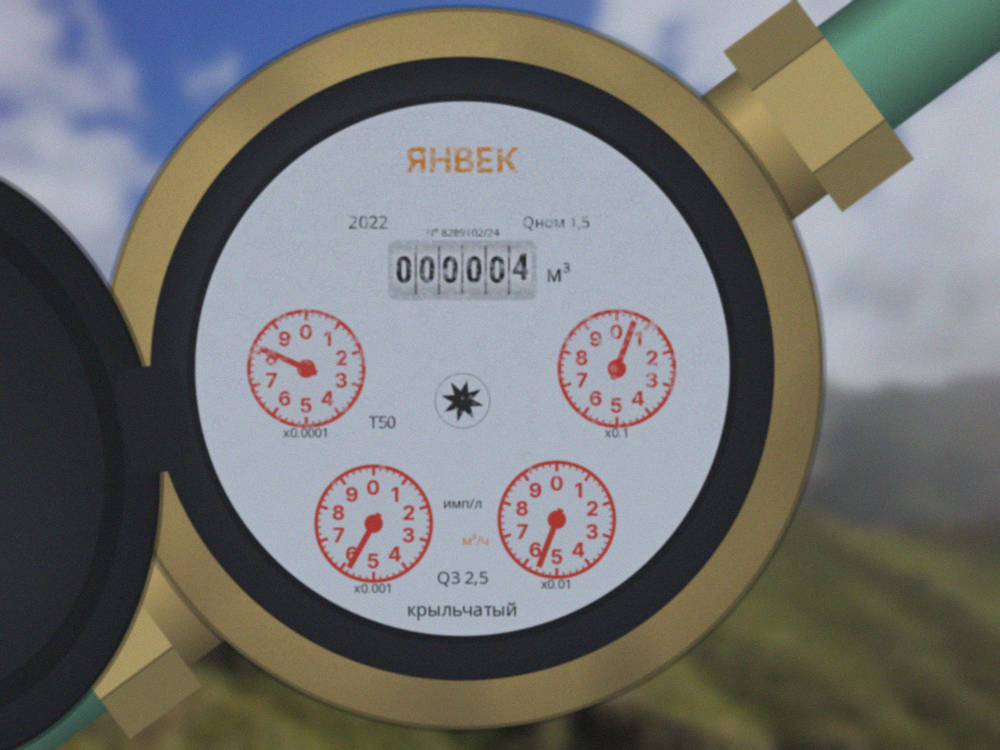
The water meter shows 4.0558 (m³)
